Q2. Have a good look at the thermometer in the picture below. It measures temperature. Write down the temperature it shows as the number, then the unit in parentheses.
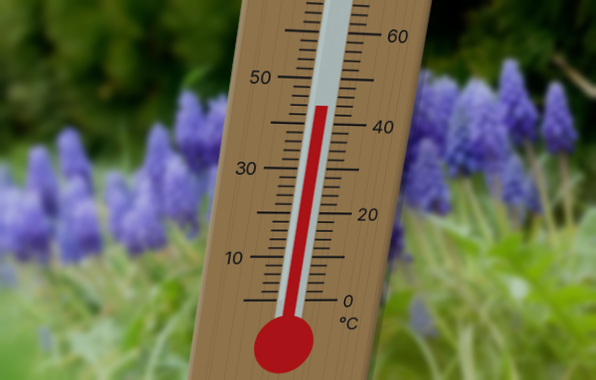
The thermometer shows 44 (°C)
